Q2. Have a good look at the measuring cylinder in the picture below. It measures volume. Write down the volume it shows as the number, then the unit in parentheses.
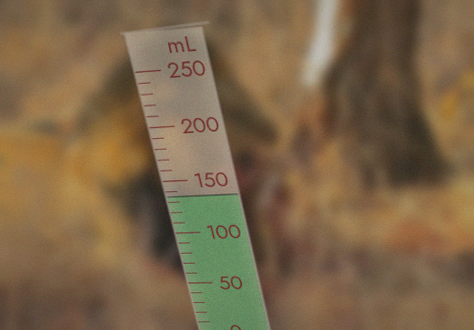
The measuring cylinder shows 135 (mL)
